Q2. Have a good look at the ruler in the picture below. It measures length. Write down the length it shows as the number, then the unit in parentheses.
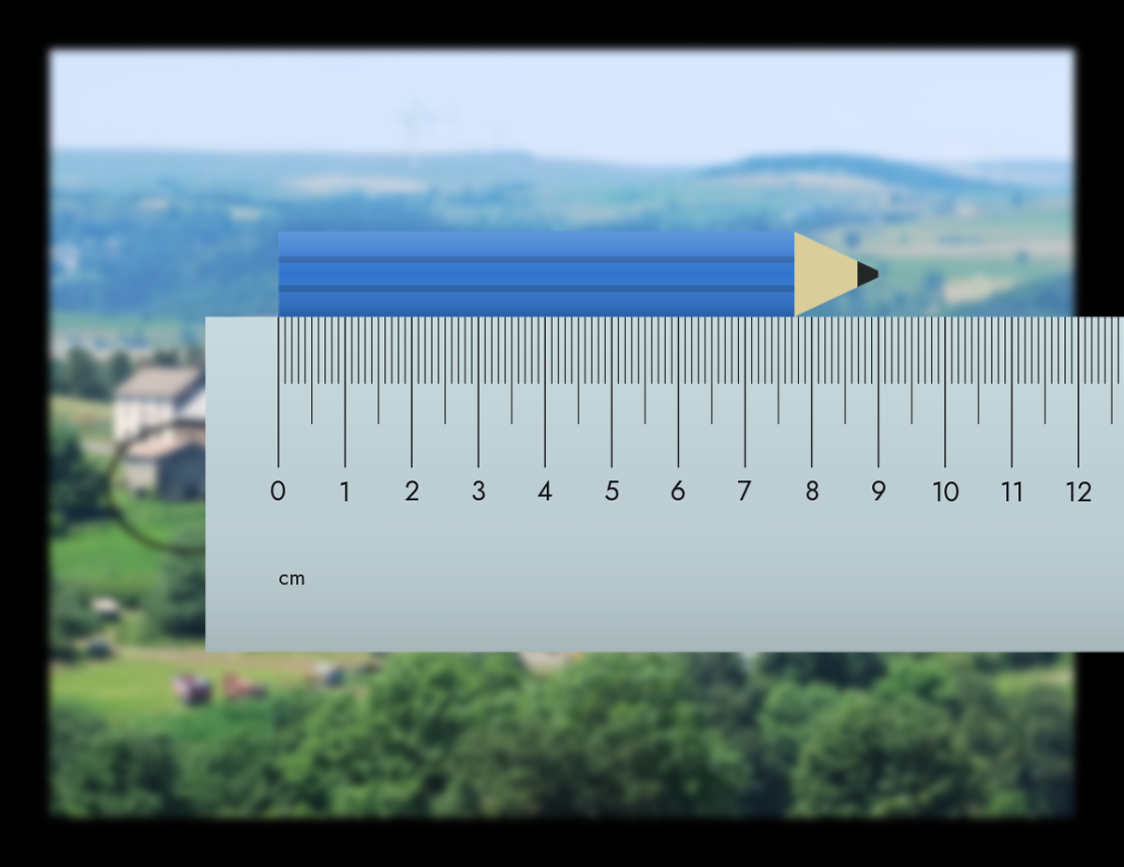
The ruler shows 9 (cm)
